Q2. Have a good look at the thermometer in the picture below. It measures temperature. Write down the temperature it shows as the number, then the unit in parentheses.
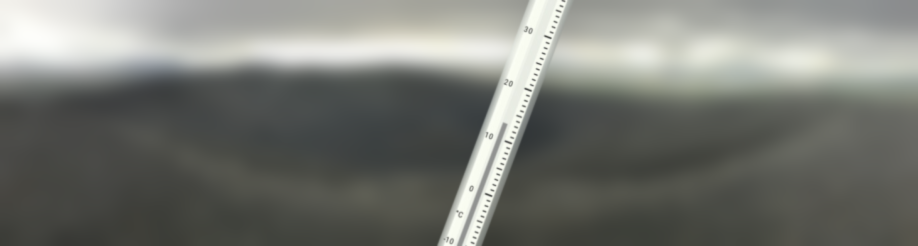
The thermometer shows 13 (°C)
